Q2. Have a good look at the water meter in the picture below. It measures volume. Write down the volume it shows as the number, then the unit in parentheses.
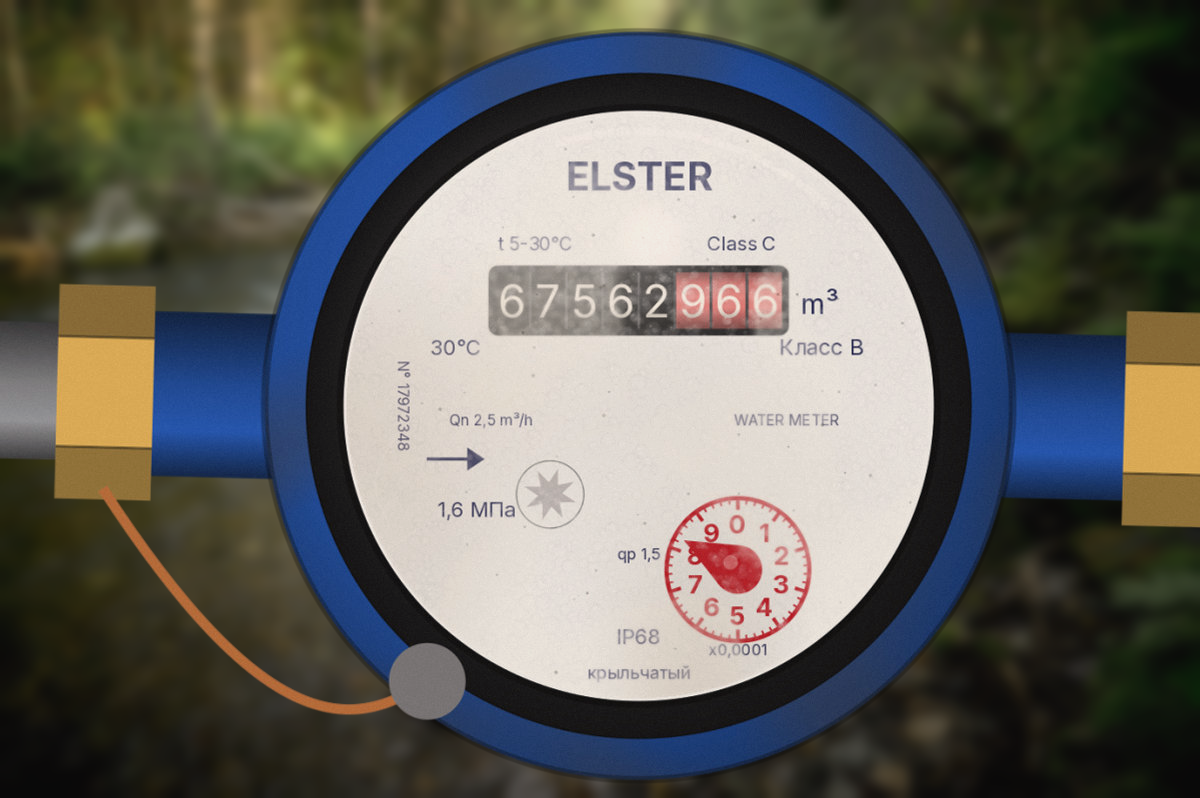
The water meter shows 67562.9668 (m³)
